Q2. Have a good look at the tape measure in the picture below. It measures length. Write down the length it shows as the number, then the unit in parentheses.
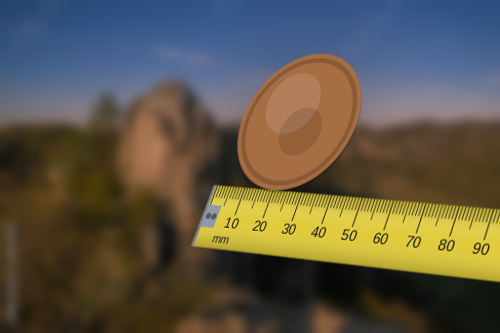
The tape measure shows 40 (mm)
